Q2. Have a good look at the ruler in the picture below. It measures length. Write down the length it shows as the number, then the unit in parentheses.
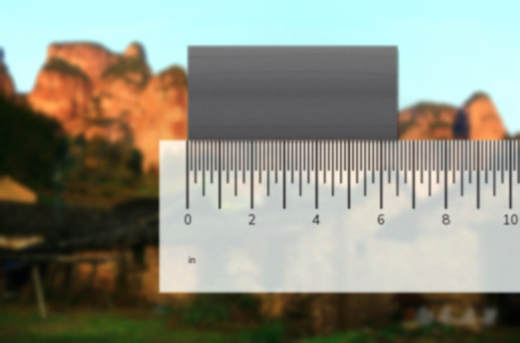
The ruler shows 6.5 (in)
